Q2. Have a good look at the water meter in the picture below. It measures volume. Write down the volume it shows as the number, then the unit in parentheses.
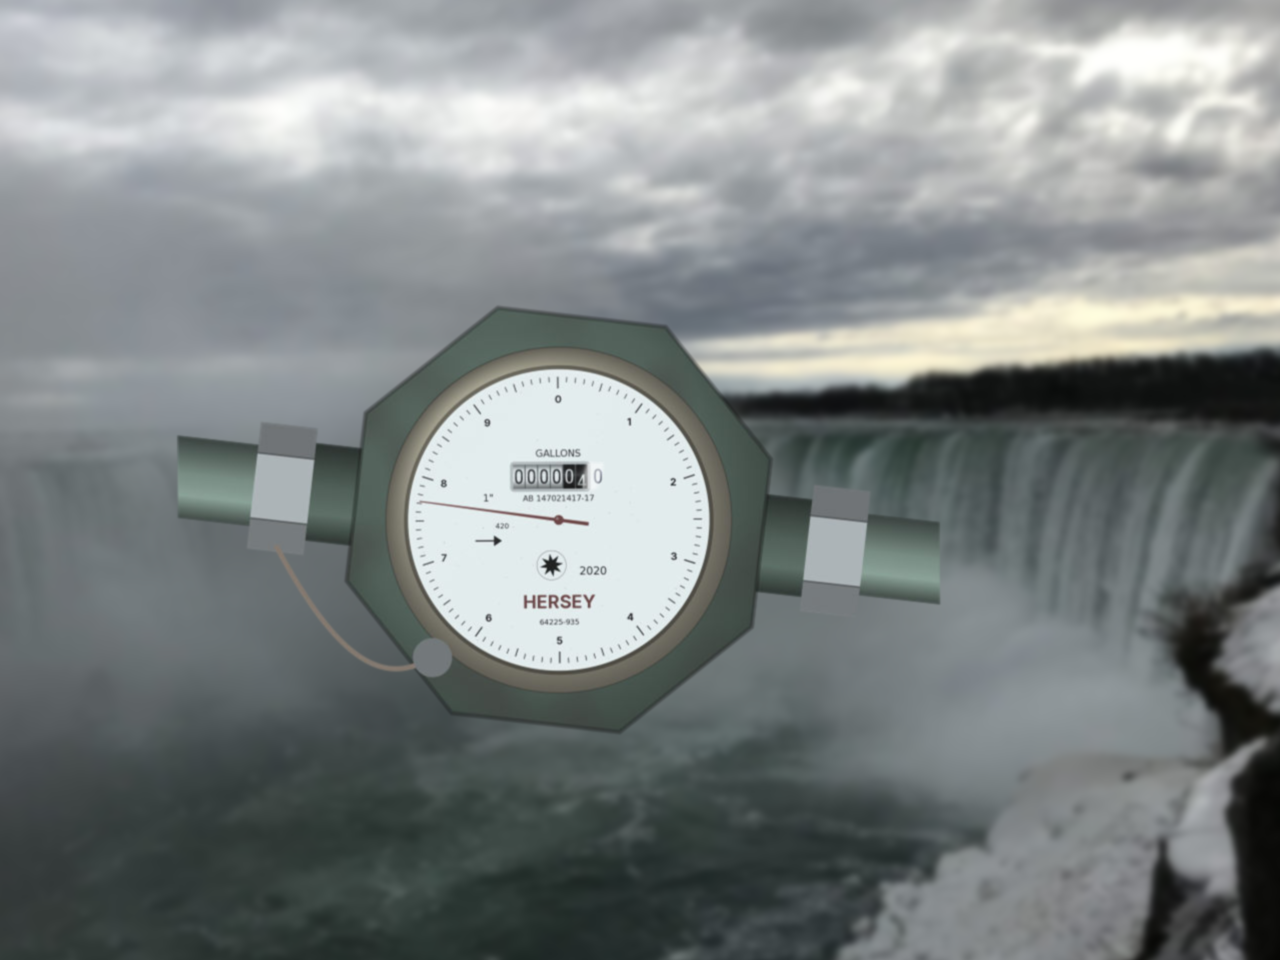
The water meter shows 37.7 (gal)
